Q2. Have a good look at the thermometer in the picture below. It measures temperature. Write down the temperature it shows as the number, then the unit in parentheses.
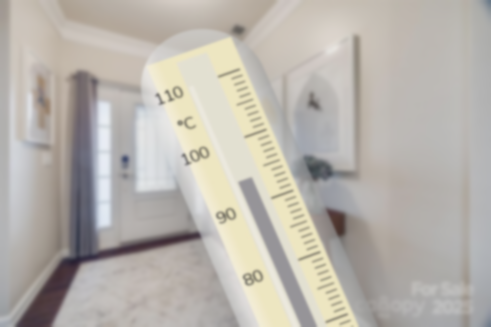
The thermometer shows 94 (°C)
